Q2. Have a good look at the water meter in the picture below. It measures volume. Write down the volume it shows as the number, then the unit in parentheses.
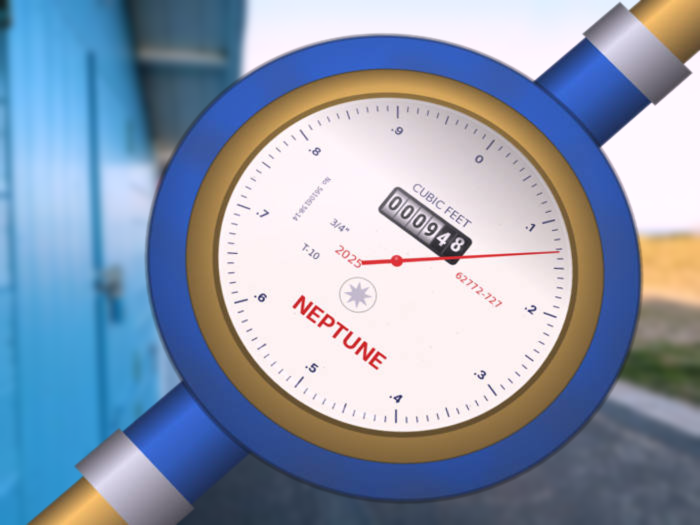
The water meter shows 948.13 (ft³)
